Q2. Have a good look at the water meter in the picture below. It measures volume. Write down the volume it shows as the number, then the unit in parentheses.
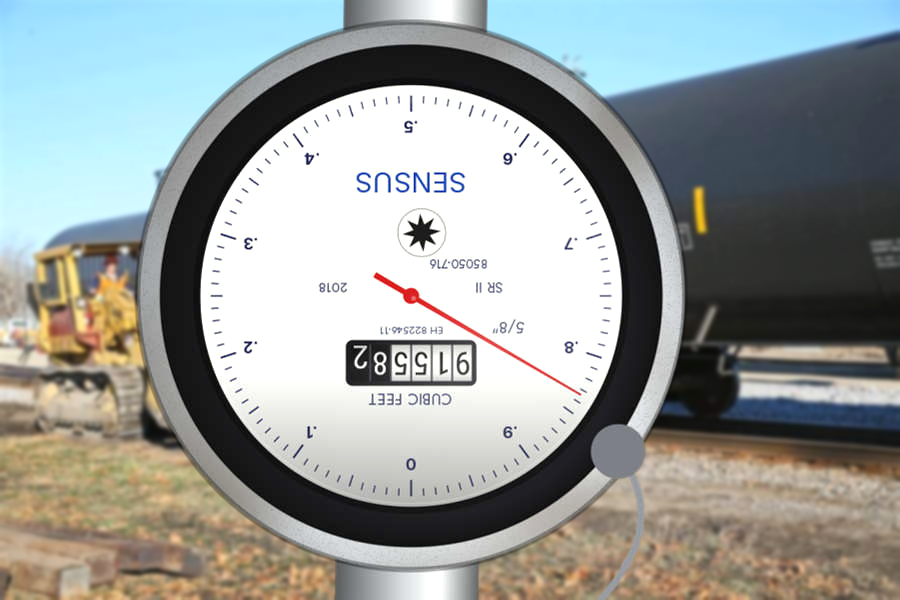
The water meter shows 915581.83 (ft³)
